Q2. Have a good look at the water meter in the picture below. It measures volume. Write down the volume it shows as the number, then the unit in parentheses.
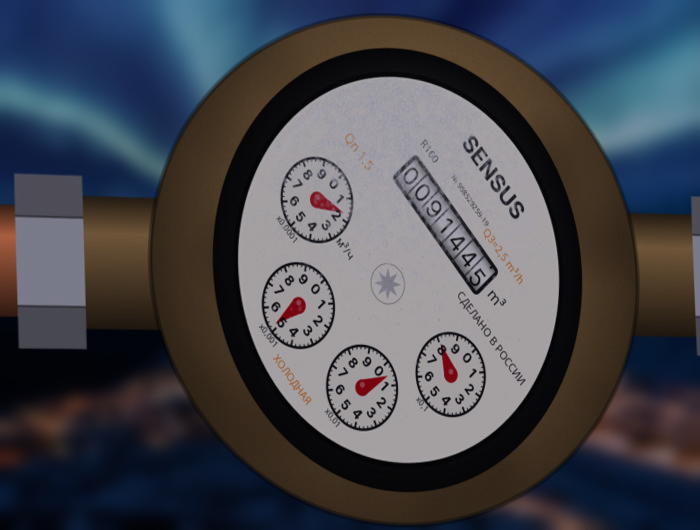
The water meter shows 91444.8051 (m³)
